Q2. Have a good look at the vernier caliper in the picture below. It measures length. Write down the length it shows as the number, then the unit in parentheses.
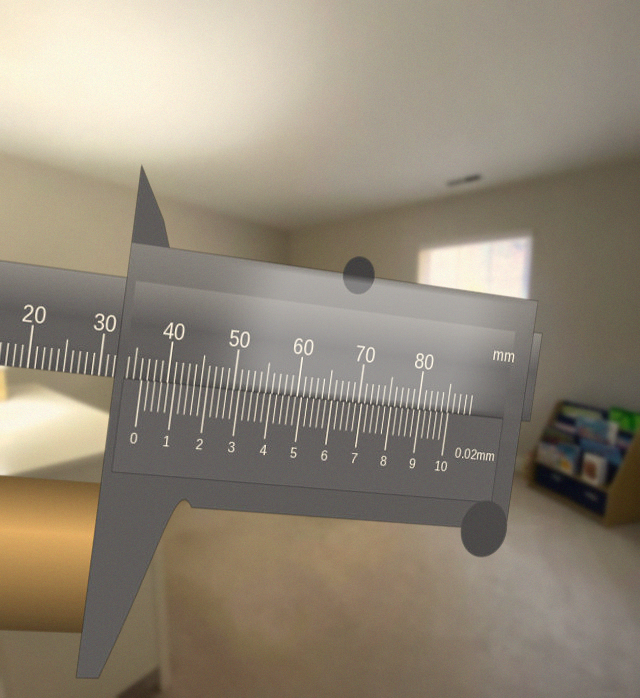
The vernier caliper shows 36.2 (mm)
